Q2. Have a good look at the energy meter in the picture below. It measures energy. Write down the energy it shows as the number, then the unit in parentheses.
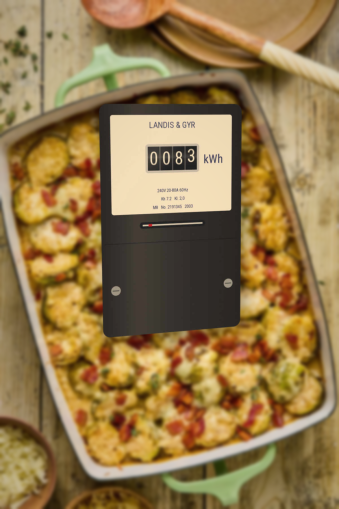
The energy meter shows 83 (kWh)
